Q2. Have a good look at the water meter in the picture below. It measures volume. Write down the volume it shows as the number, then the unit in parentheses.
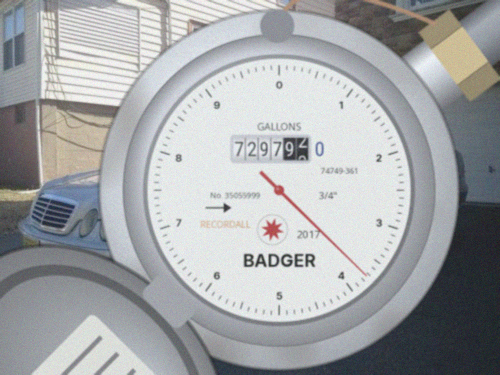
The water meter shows 7297923.7 (gal)
